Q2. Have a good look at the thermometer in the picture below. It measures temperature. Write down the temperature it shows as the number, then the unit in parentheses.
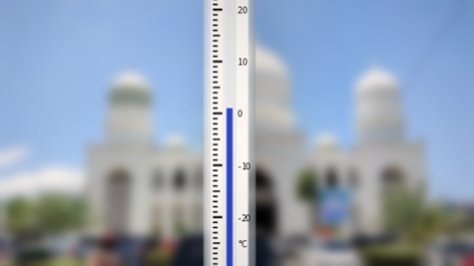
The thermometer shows 1 (°C)
